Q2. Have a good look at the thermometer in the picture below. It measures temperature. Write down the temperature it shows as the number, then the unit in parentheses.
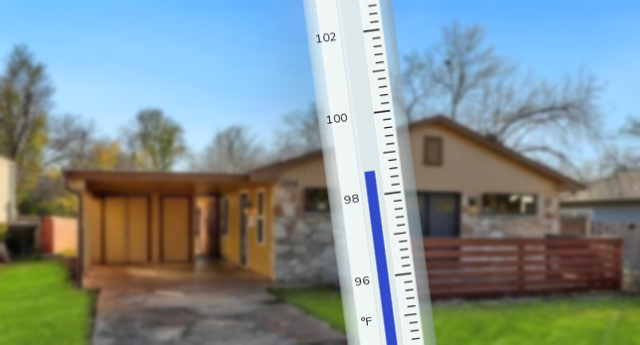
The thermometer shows 98.6 (°F)
